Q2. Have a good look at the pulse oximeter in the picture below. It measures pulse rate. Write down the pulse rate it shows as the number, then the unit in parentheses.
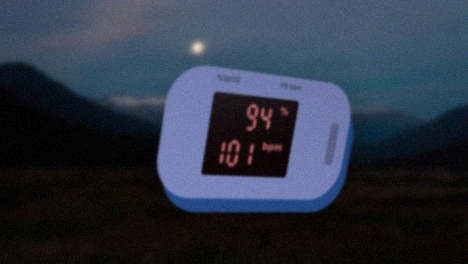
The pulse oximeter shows 101 (bpm)
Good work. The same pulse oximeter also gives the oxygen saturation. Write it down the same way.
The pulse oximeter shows 94 (%)
